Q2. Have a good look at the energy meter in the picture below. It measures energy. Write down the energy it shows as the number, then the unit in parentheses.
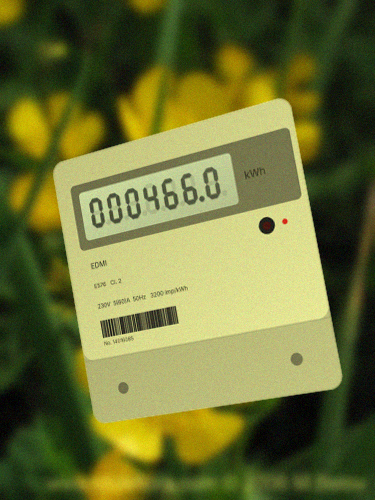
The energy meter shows 466.0 (kWh)
